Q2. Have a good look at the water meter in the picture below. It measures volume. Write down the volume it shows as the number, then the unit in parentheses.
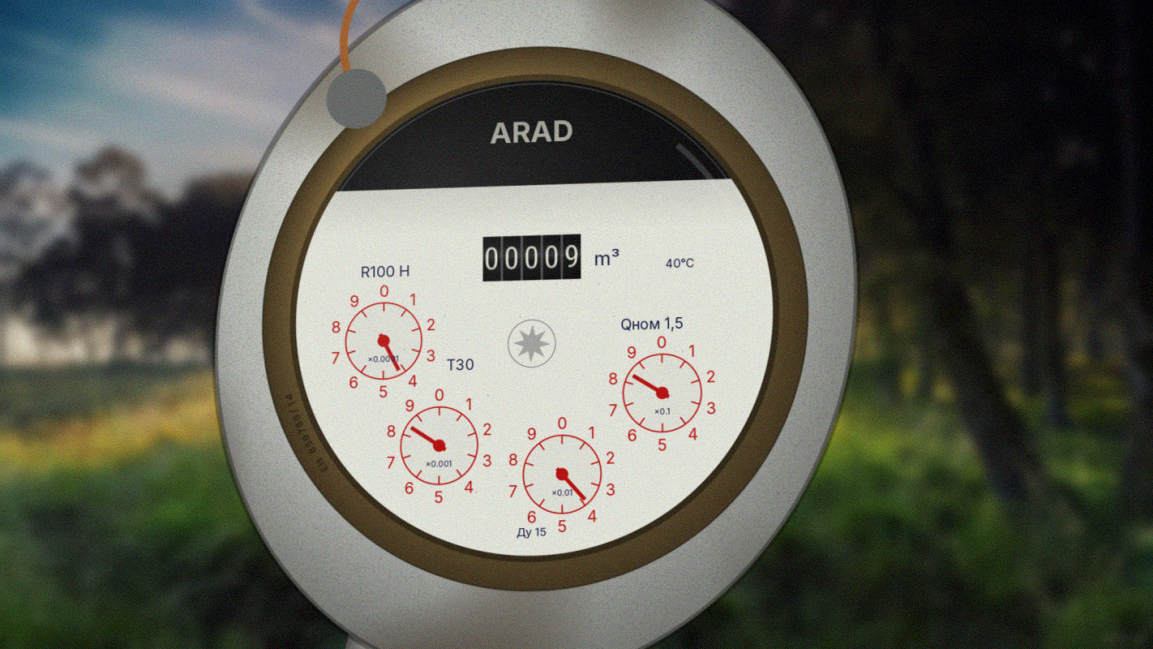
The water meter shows 9.8384 (m³)
